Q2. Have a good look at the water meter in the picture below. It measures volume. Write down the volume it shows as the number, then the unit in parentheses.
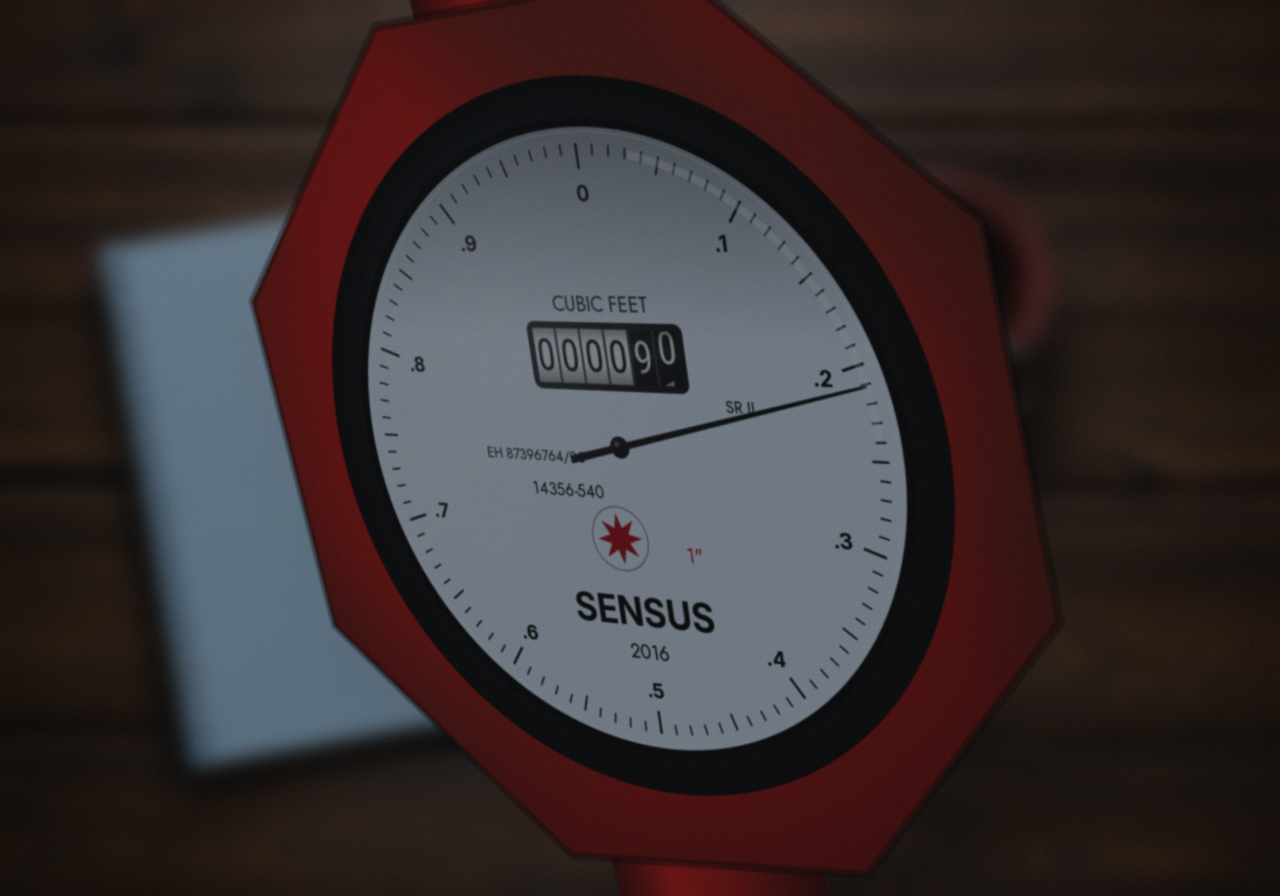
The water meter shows 90.21 (ft³)
